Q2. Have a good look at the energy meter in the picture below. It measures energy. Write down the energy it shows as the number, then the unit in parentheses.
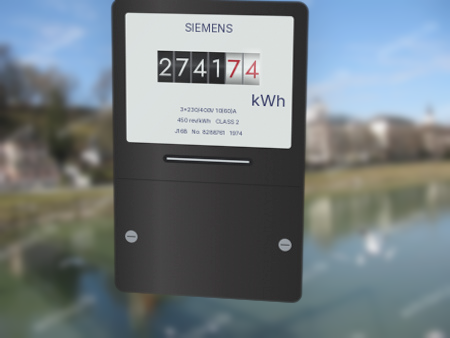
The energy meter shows 2741.74 (kWh)
